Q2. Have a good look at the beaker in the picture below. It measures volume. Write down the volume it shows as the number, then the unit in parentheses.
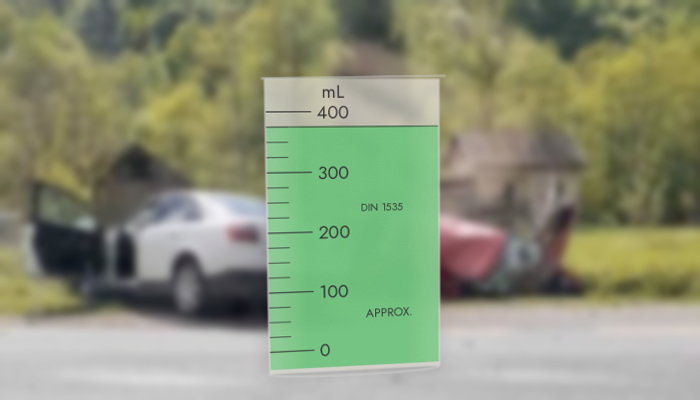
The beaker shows 375 (mL)
